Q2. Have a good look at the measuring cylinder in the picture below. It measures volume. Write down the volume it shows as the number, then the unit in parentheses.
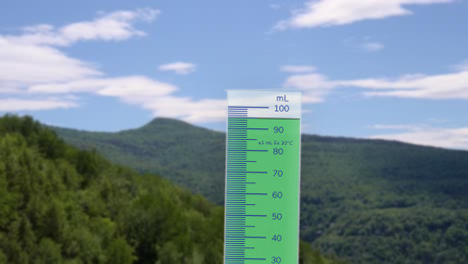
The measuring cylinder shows 95 (mL)
